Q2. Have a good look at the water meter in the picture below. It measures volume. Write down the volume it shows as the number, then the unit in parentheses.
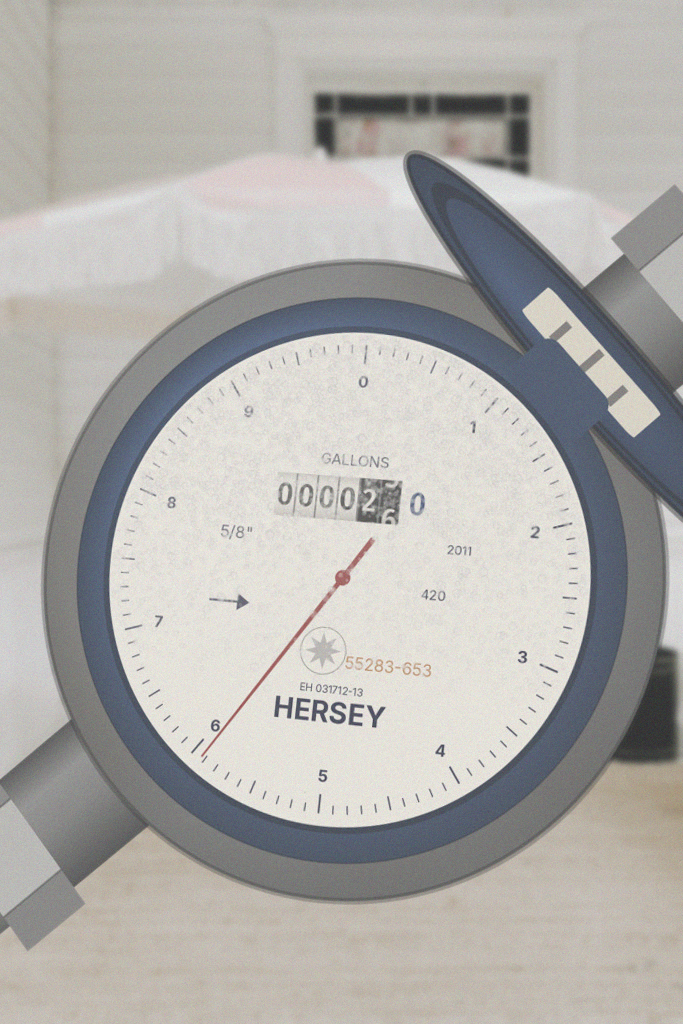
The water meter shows 255.9 (gal)
